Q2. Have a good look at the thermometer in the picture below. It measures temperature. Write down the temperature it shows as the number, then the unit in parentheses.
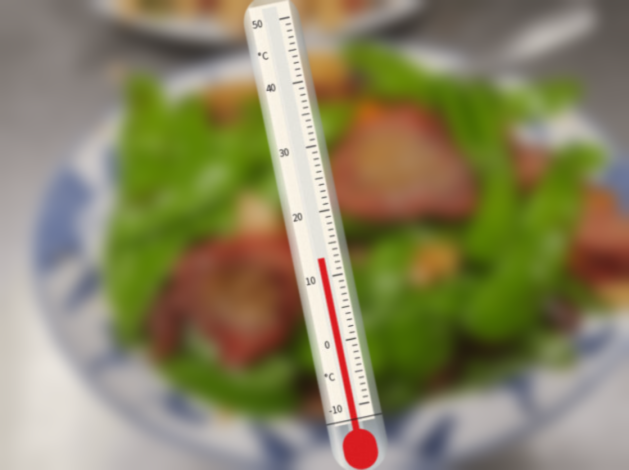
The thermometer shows 13 (°C)
